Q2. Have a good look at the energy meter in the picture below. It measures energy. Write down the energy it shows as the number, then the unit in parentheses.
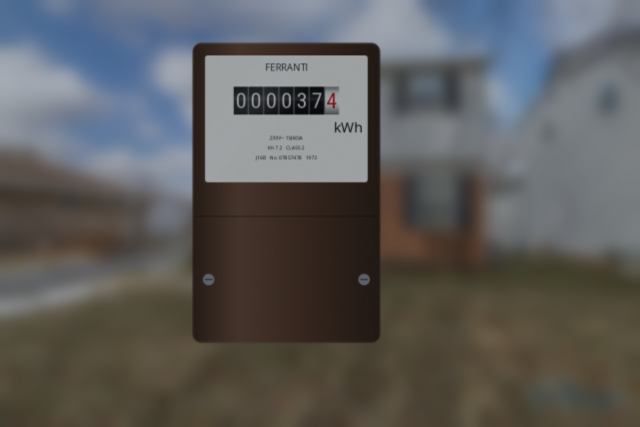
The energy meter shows 37.4 (kWh)
